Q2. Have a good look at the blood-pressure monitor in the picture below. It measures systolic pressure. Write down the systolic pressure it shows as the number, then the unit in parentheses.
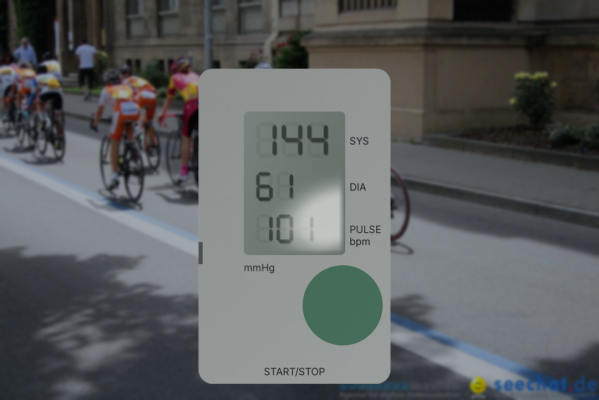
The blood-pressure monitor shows 144 (mmHg)
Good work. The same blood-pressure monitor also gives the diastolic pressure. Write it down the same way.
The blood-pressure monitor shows 61 (mmHg)
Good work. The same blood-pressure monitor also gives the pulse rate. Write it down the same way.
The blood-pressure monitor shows 101 (bpm)
